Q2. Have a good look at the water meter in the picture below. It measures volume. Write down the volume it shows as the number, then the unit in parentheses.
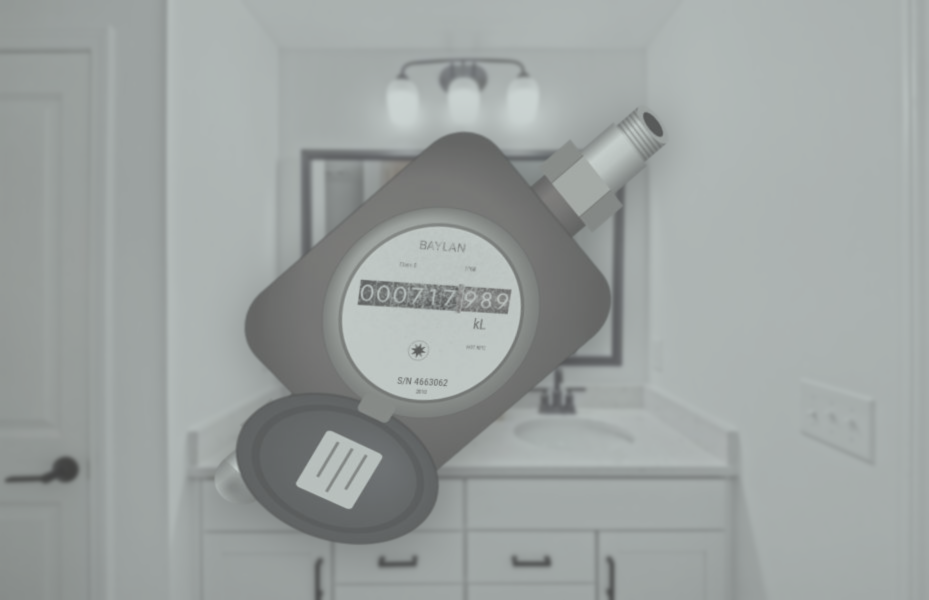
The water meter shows 717.989 (kL)
